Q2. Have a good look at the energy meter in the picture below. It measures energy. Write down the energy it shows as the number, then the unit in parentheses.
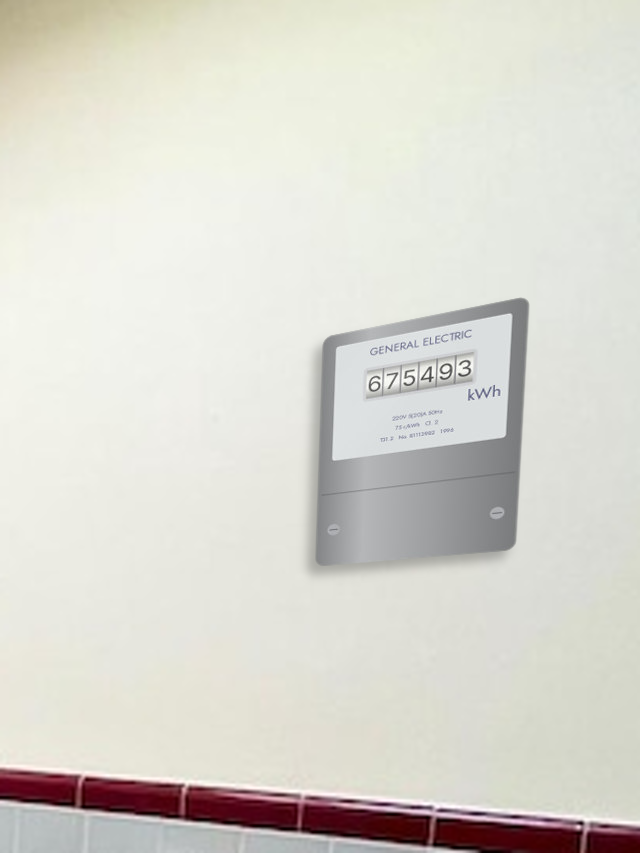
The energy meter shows 675493 (kWh)
